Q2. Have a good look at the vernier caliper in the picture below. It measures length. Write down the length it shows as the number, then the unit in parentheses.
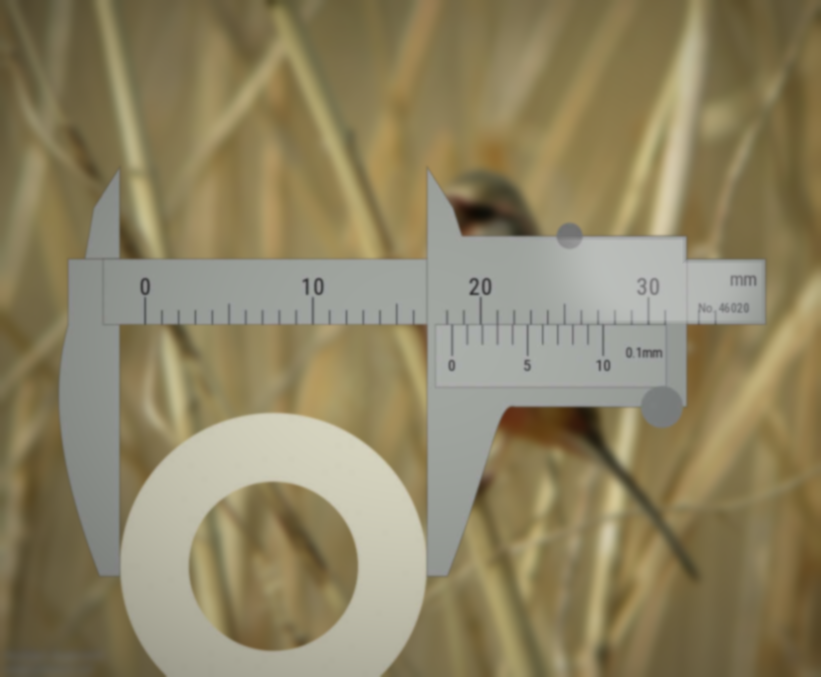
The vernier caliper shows 18.3 (mm)
